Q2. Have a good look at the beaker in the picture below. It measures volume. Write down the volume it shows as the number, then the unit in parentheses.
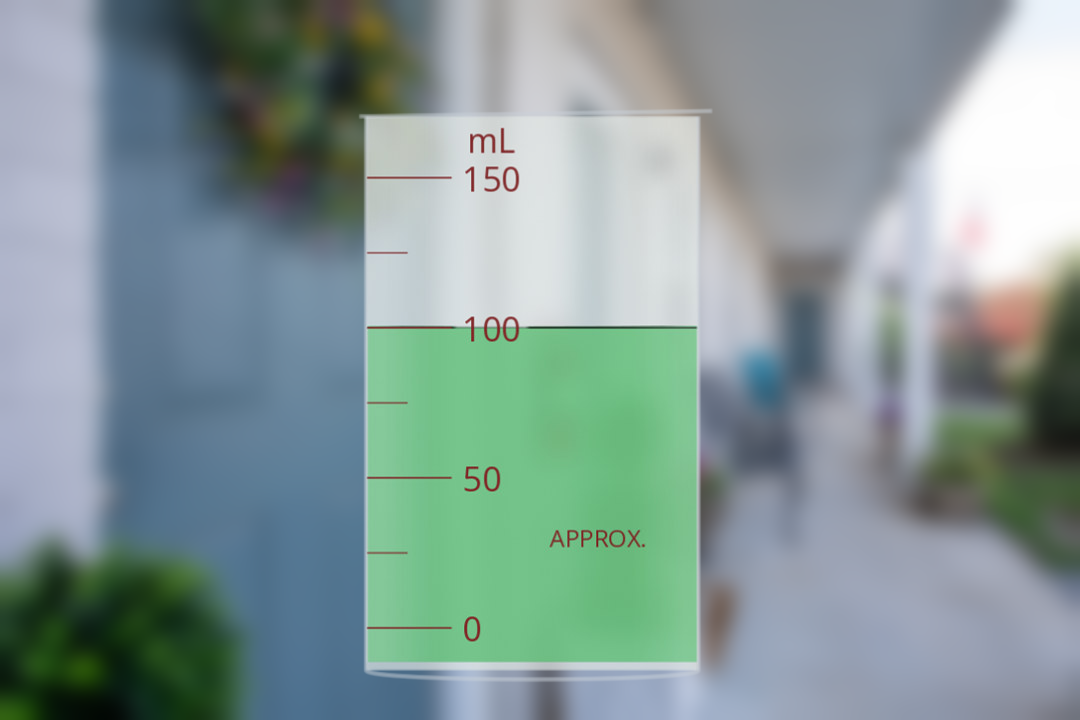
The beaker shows 100 (mL)
